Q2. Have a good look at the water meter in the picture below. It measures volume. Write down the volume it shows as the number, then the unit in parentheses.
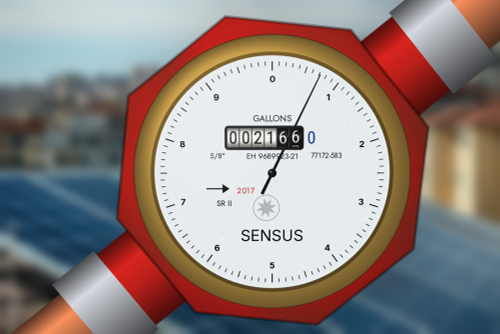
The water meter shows 21660.7 (gal)
